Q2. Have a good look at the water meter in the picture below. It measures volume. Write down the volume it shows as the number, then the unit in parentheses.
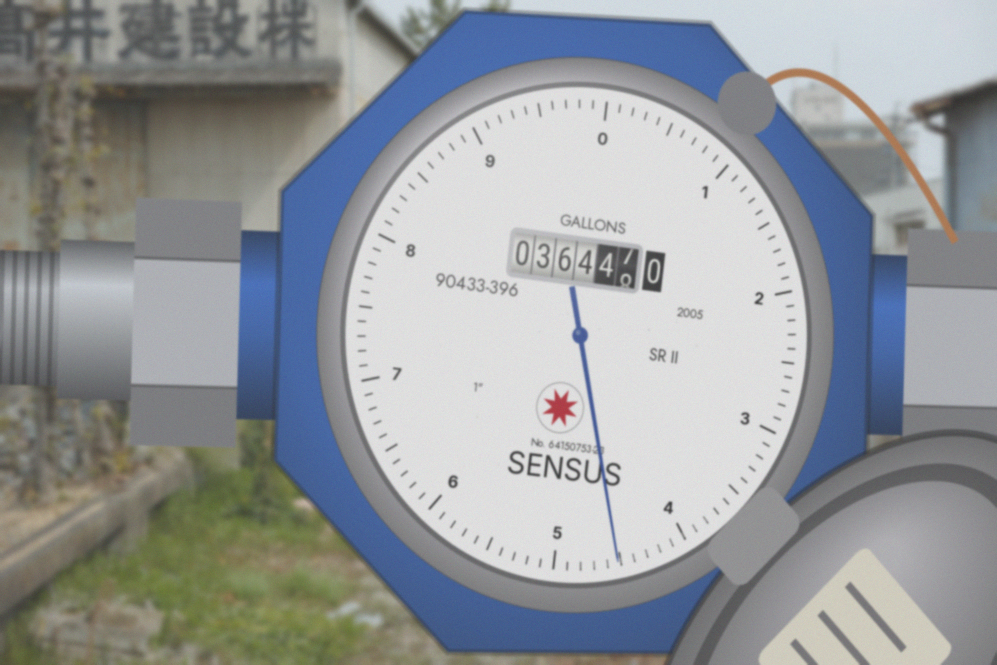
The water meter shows 364474.5 (gal)
